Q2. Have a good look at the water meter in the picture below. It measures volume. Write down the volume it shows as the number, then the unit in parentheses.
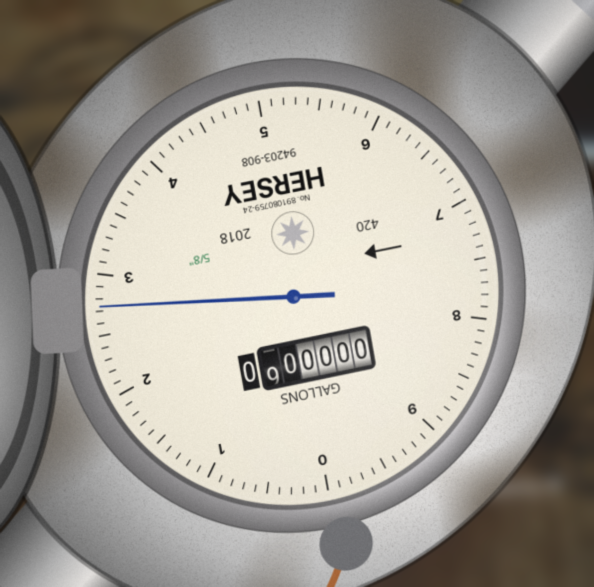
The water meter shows 62.7 (gal)
